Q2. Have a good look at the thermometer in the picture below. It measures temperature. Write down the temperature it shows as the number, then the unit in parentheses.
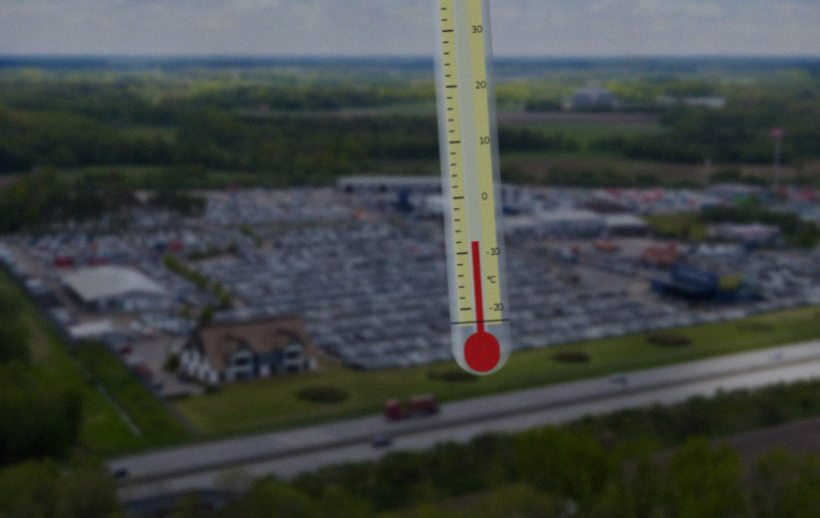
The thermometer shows -8 (°C)
